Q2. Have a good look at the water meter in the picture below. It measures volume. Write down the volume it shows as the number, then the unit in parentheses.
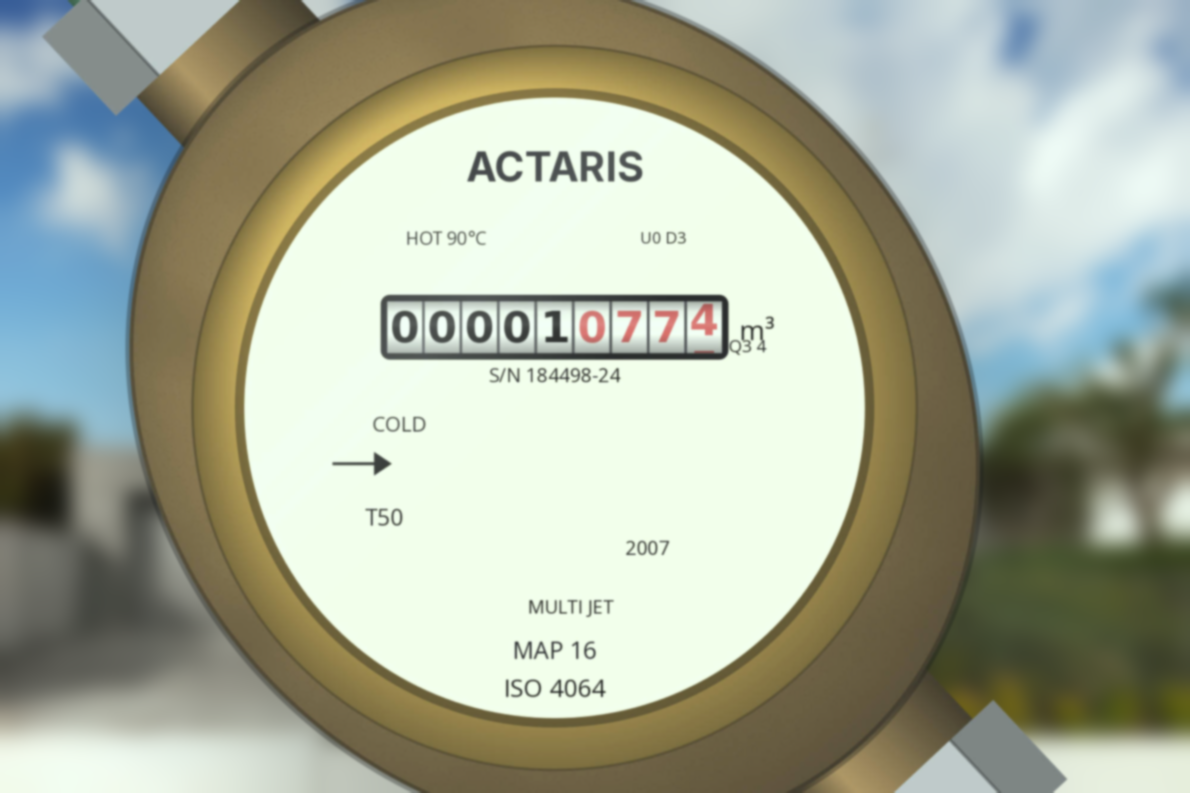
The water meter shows 1.0774 (m³)
